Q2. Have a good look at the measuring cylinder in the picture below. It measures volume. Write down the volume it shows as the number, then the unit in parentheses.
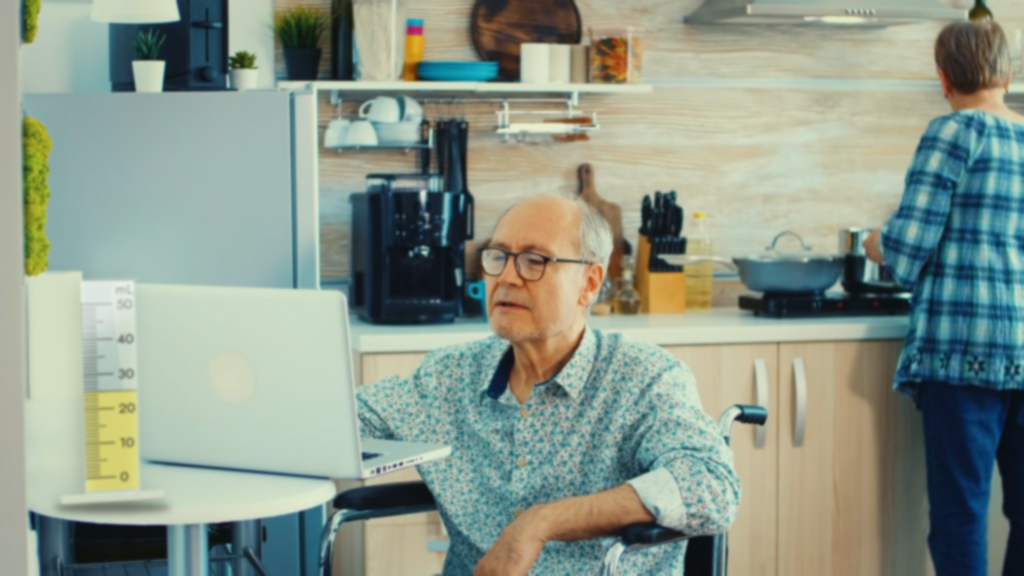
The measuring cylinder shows 25 (mL)
